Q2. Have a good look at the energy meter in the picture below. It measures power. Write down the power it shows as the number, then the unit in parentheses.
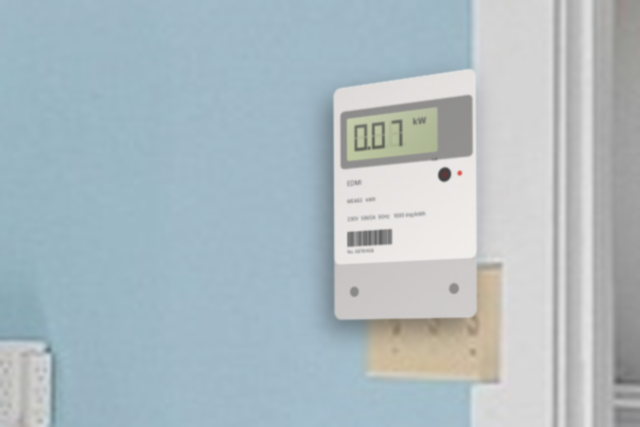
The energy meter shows 0.07 (kW)
